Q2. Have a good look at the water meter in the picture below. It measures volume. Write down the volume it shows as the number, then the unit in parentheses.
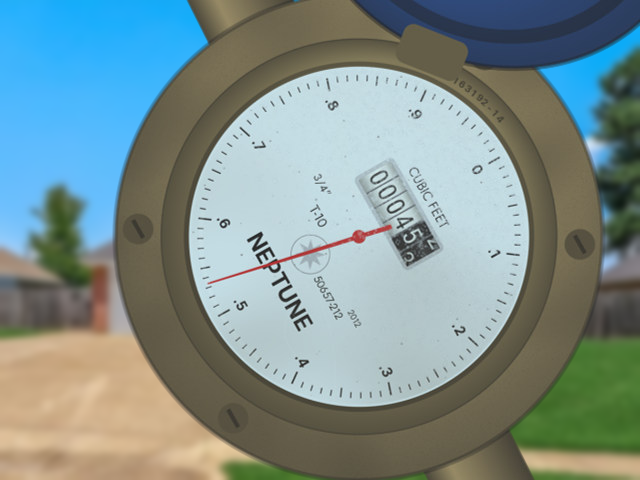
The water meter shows 452.53 (ft³)
